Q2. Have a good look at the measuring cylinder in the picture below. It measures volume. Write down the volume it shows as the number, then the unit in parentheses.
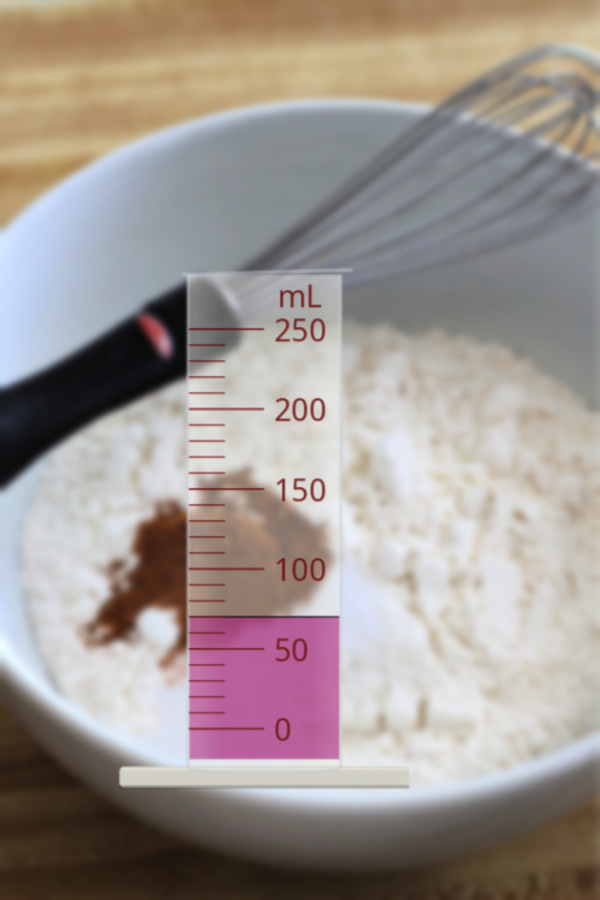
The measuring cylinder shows 70 (mL)
